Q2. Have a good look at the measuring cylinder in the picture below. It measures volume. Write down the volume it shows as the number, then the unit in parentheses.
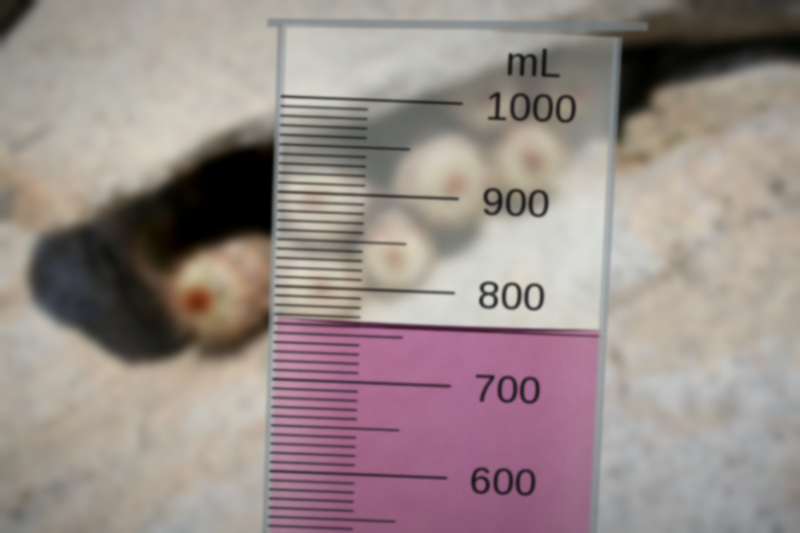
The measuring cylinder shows 760 (mL)
